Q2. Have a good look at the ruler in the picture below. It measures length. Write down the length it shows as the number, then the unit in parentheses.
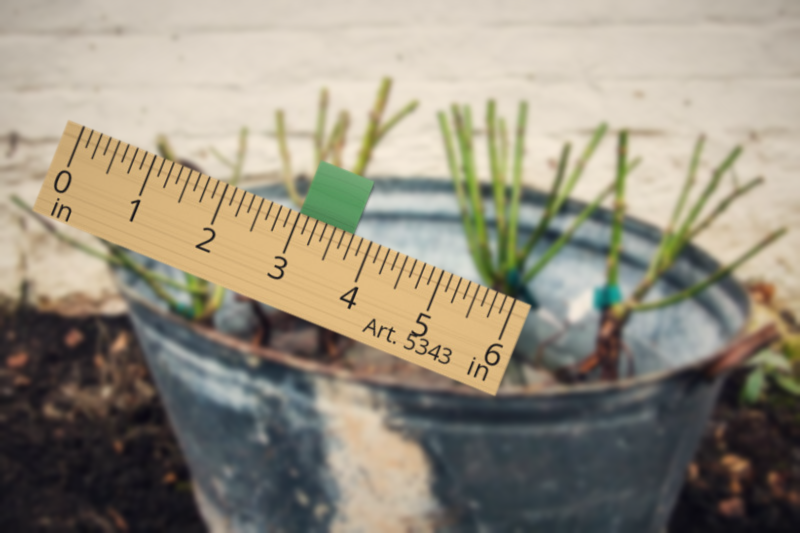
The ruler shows 0.75 (in)
